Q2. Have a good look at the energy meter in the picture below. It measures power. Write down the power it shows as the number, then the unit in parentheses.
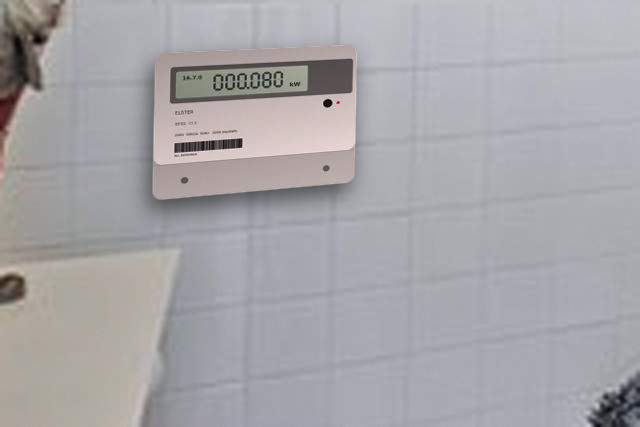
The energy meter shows 0.080 (kW)
